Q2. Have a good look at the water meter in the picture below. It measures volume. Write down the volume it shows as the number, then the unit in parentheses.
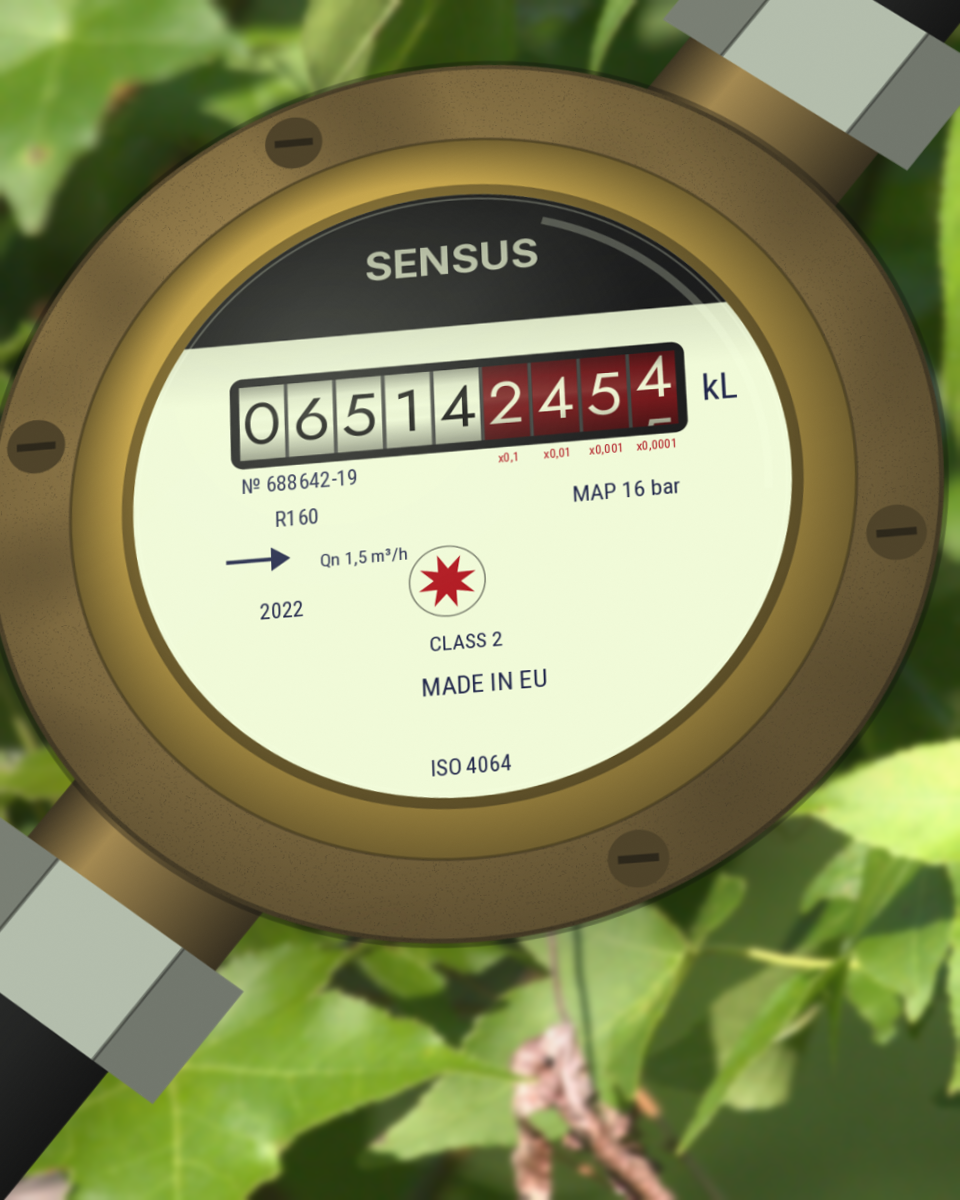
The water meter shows 6514.2454 (kL)
